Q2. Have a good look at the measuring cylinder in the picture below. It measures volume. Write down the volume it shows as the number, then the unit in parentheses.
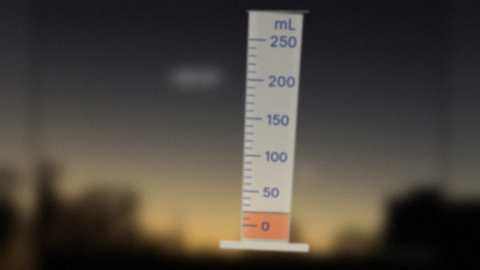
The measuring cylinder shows 20 (mL)
